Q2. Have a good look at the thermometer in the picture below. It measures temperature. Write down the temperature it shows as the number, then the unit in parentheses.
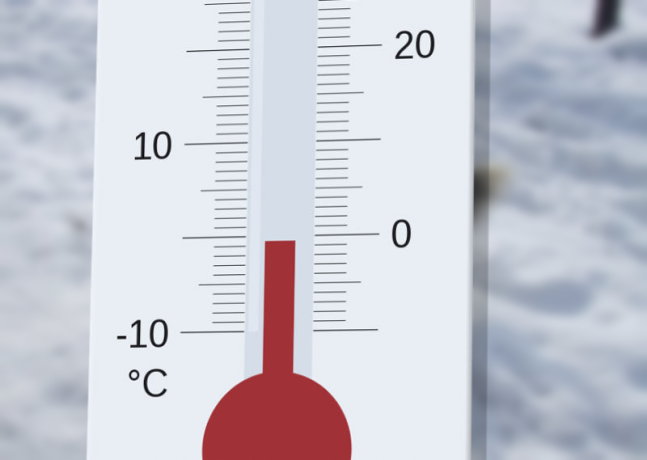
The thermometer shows -0.5 (°C)
